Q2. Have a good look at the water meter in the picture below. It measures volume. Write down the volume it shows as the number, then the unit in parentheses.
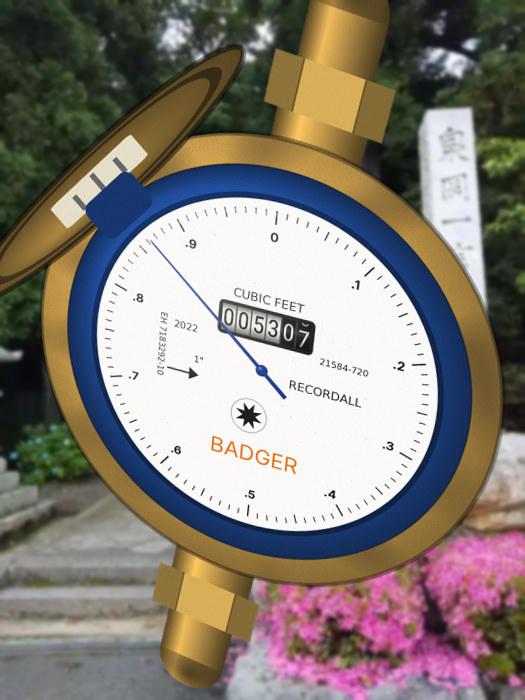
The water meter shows 5306.86 (ft³)
